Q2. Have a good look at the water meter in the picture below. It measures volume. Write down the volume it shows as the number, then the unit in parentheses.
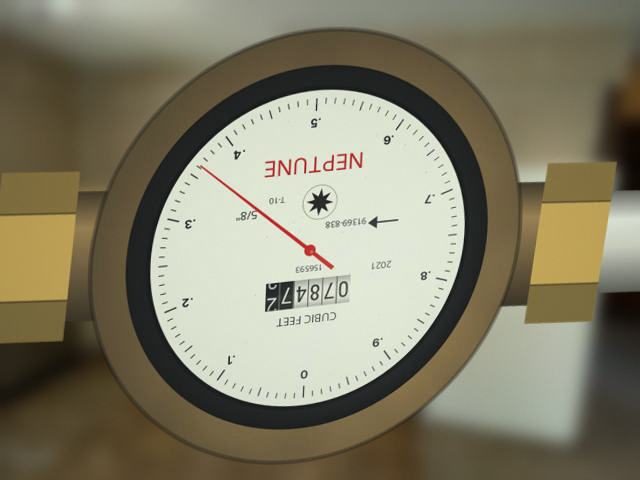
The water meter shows 78472.36 (ft³)
